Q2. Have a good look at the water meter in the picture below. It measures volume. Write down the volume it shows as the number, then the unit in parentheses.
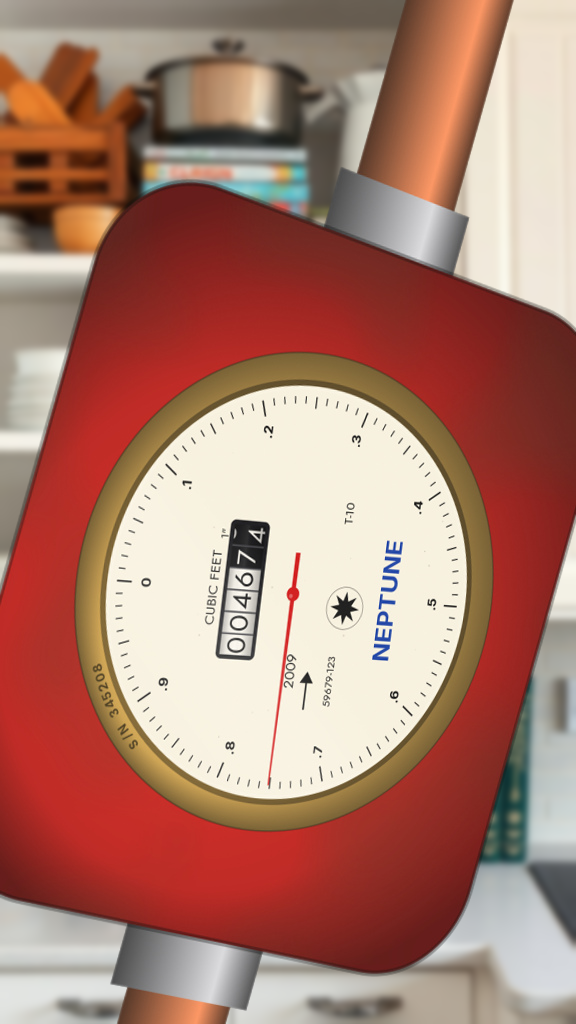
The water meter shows 4673.75 (ft³)
